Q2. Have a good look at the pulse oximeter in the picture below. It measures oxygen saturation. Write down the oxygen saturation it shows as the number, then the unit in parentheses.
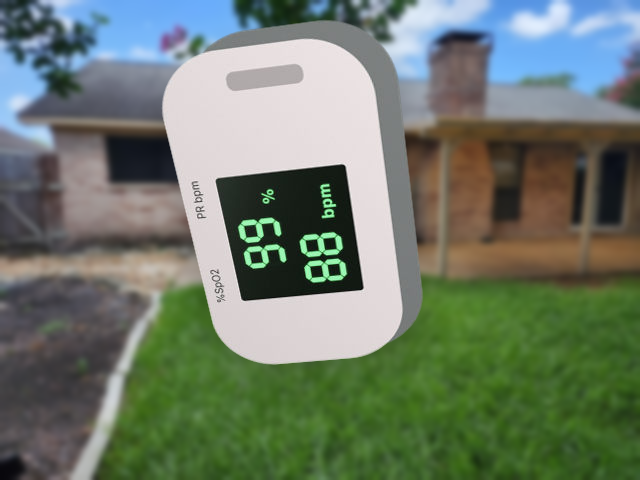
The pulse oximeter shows 99 (%)
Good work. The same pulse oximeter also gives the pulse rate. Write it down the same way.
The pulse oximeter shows 88 (bpm)
